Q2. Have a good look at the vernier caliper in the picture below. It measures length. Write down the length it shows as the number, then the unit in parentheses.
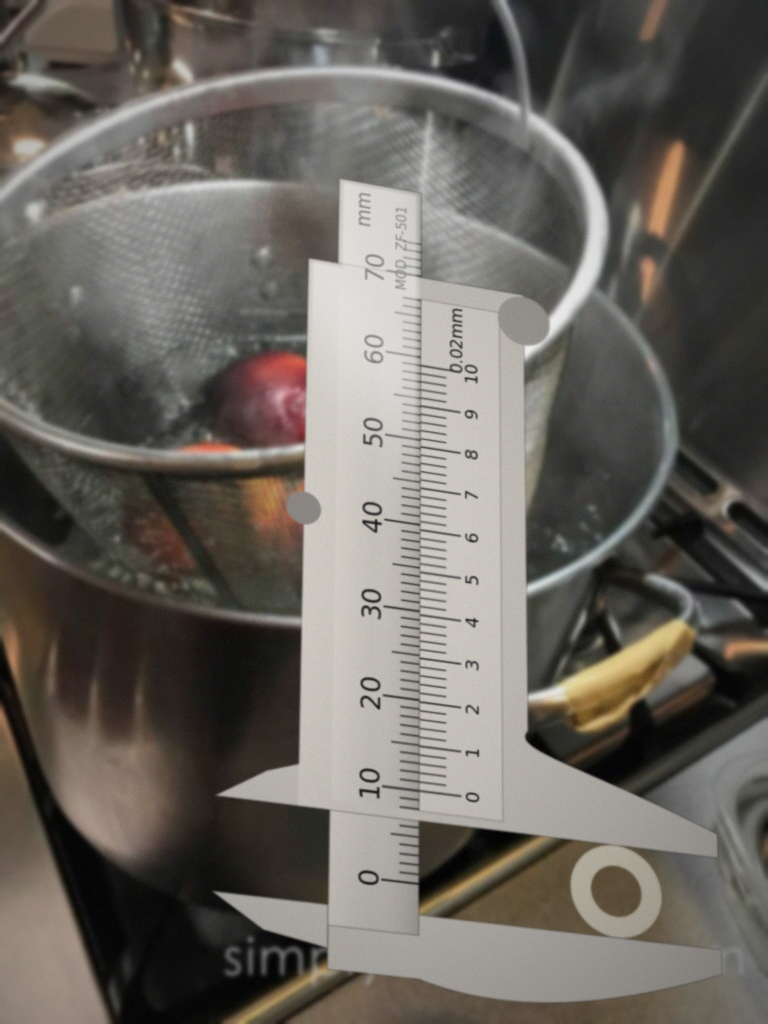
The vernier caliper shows 10.0 (mm)
